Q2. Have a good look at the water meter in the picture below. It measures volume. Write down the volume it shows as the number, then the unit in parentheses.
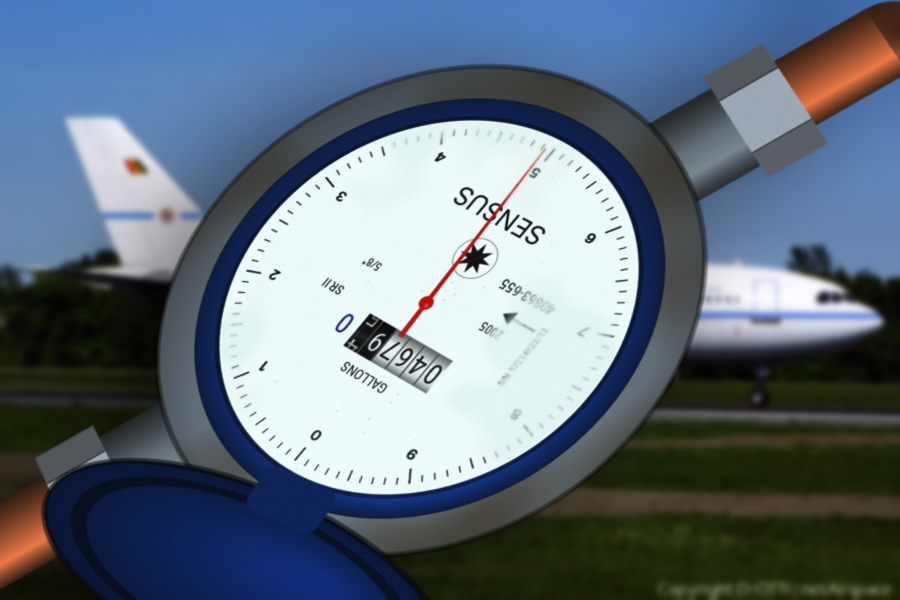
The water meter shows 467944.9 (gal)
